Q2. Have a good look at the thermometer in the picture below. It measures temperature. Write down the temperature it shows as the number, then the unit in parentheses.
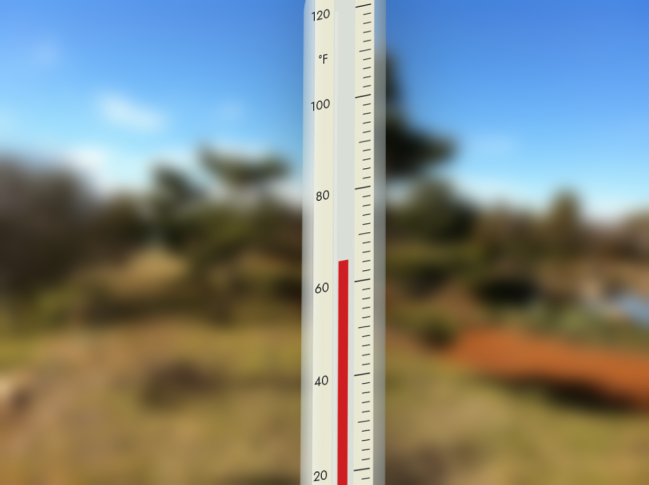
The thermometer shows 65 (°F)
